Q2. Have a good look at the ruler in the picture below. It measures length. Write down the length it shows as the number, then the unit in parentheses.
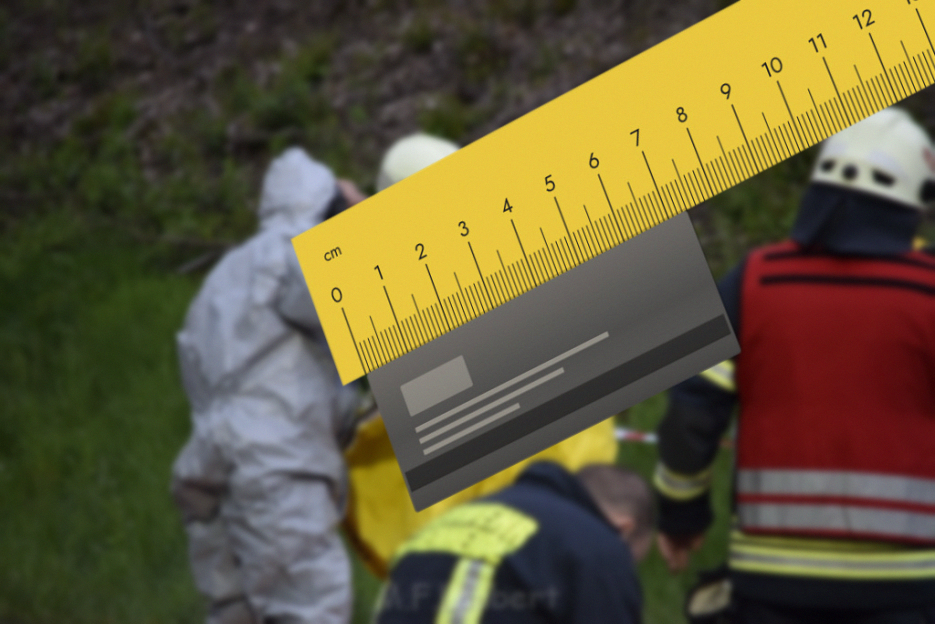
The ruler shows 7.4 (cm)
